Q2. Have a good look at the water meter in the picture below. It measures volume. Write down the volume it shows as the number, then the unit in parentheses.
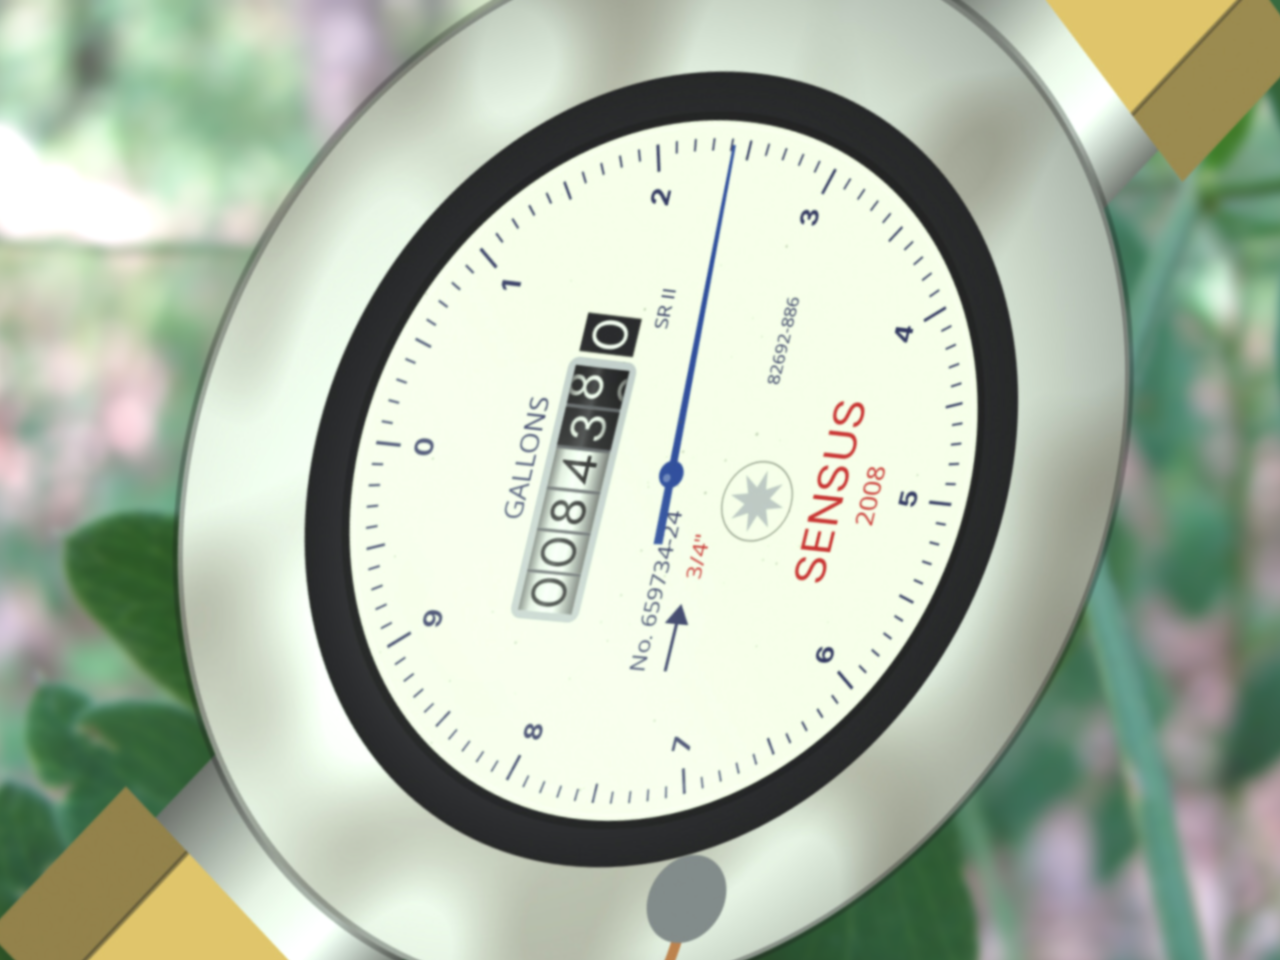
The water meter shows 84382.4 (gal)
